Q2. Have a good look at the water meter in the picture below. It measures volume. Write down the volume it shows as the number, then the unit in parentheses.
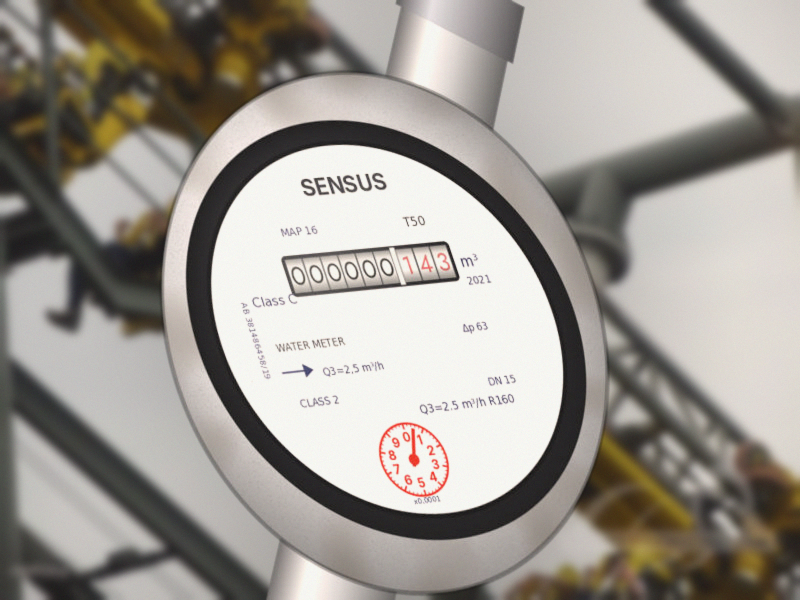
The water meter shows 0.1430 (m³)
